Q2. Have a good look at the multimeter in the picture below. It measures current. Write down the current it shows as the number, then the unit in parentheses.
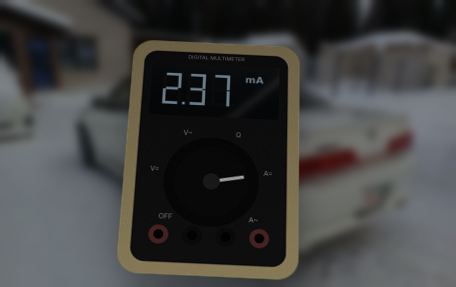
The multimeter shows 2.37 (mA)
